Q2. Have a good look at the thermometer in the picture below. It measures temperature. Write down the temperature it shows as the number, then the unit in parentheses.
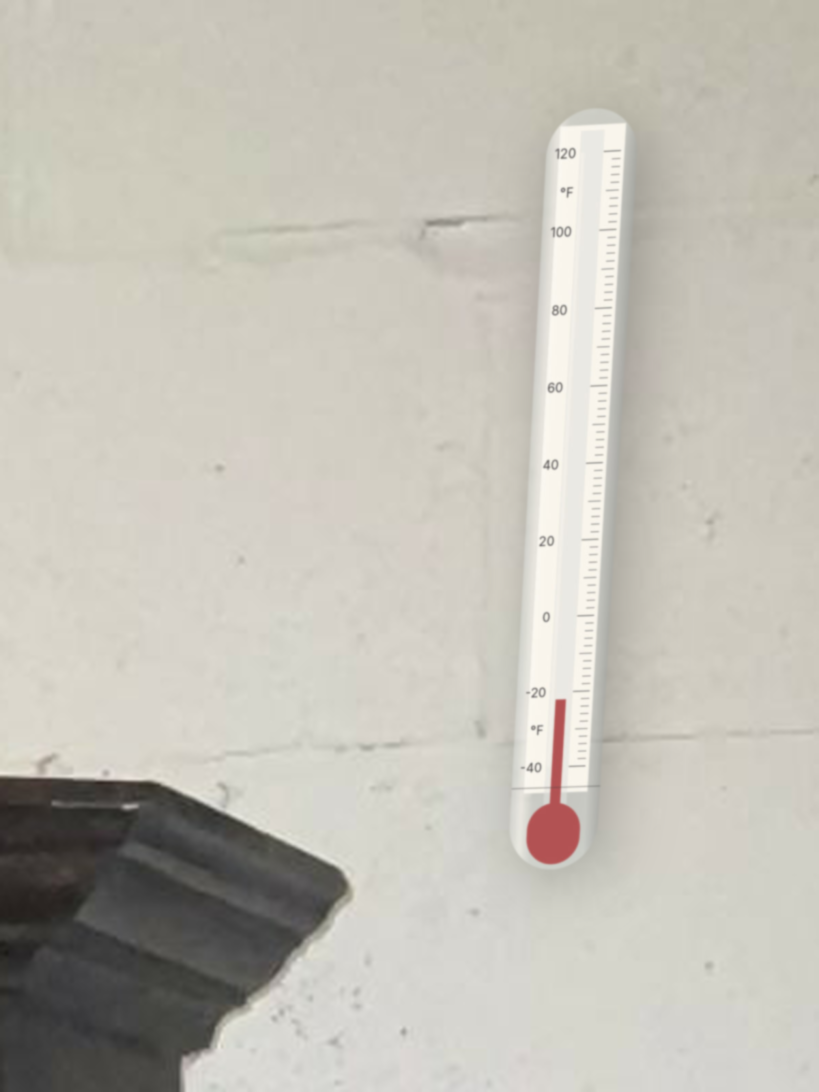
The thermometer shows -22 (°F)
